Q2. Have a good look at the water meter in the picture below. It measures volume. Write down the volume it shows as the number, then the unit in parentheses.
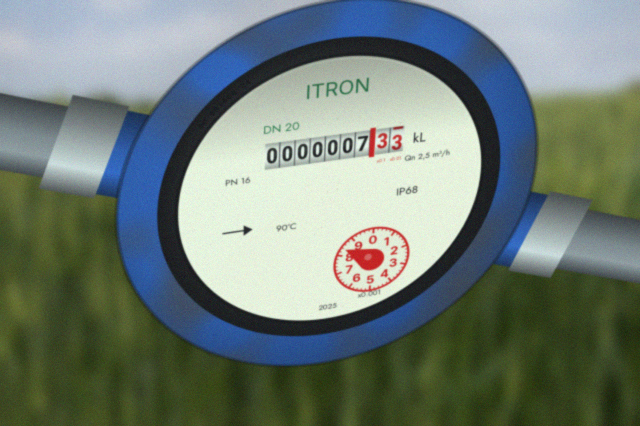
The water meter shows 7.328 (kL)
